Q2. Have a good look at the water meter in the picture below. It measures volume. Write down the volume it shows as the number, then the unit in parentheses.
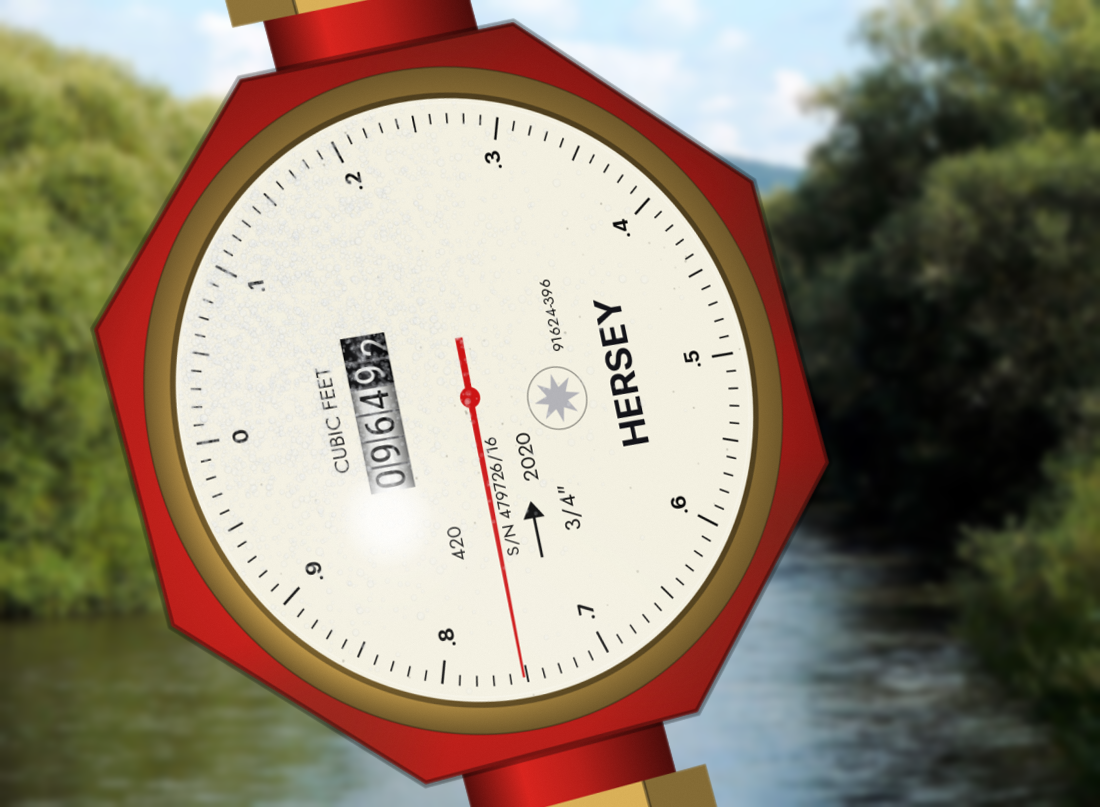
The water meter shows 96491.75 (ft³)
